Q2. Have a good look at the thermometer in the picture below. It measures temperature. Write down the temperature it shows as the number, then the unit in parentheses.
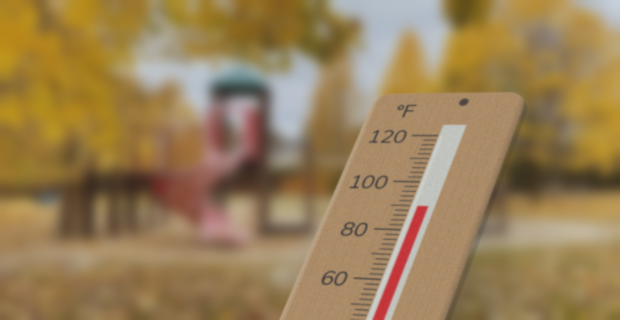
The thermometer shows 90 (°F)
